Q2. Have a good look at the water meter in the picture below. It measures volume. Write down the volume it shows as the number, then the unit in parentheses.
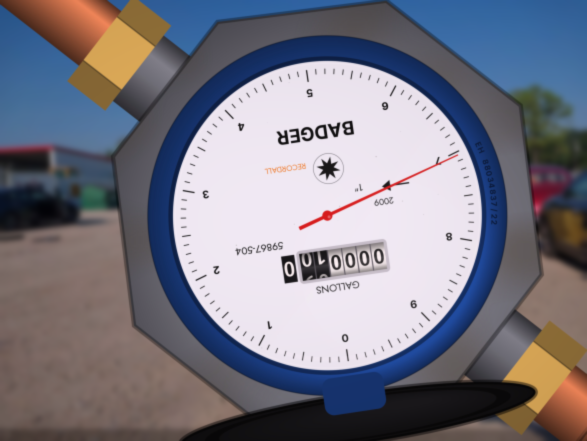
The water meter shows 97.0 (gal)
